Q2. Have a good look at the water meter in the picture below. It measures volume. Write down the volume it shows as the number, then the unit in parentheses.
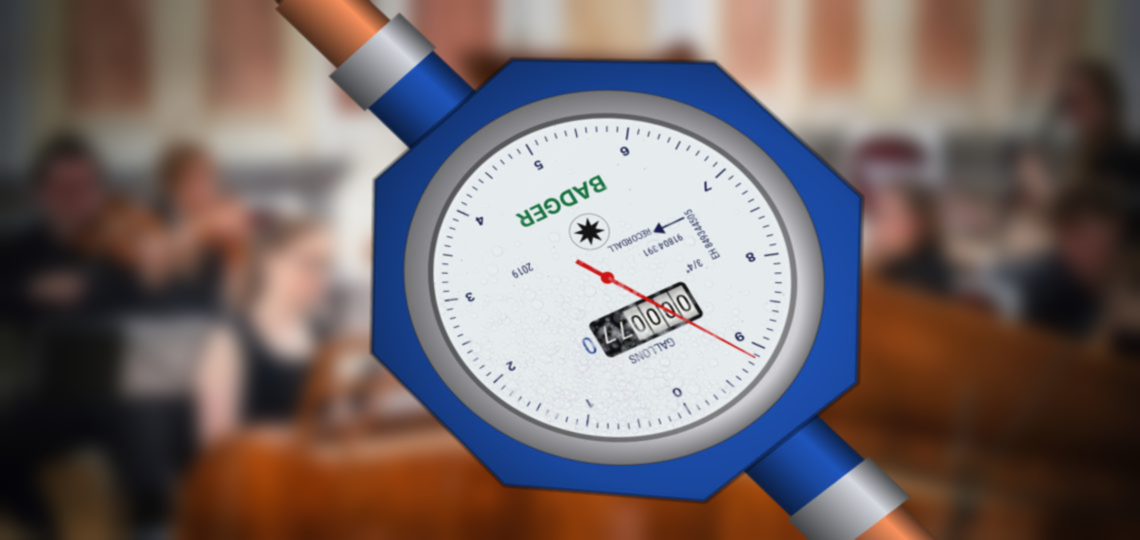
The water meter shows 769.1 (gal)
